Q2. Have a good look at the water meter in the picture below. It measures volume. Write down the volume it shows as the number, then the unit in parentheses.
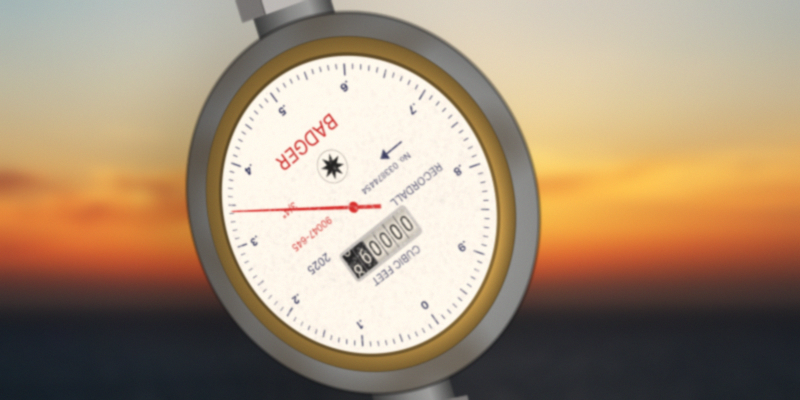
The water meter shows 98.34 (ft³)
